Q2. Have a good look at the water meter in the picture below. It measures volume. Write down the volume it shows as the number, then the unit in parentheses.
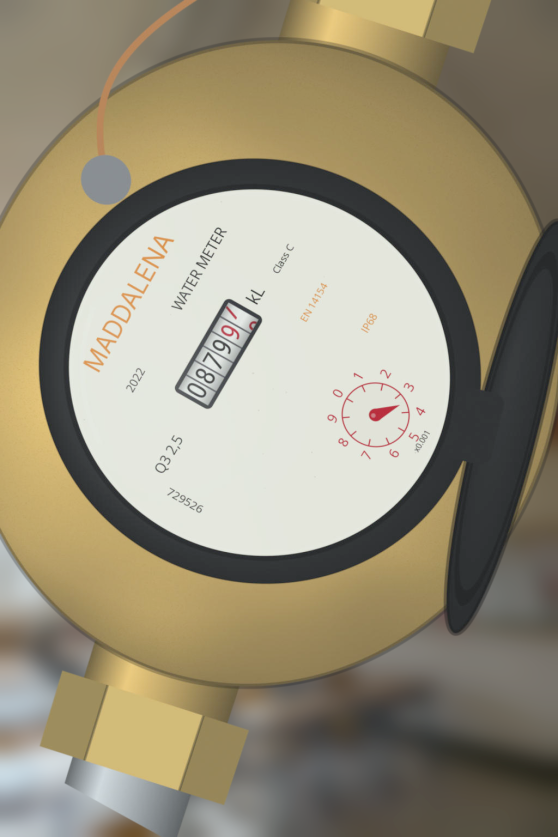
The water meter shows 879.973 (kL)
